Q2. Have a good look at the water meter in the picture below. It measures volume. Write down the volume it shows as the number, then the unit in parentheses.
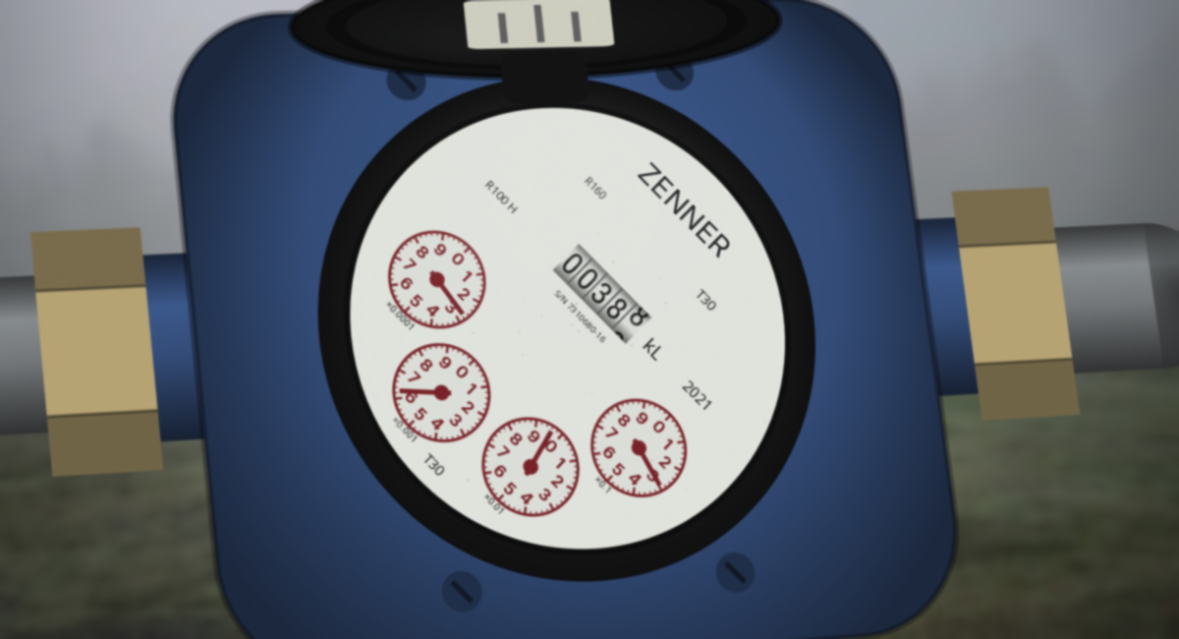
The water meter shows 388.2962 (kL)
